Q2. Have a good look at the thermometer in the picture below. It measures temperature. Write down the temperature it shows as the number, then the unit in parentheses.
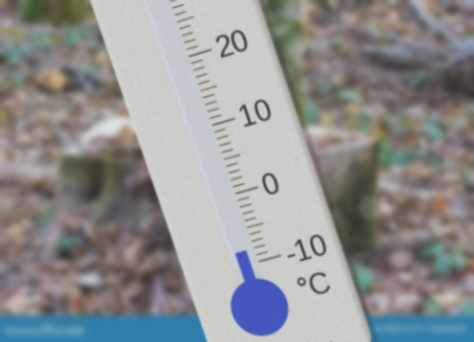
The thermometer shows -8 (°C)
